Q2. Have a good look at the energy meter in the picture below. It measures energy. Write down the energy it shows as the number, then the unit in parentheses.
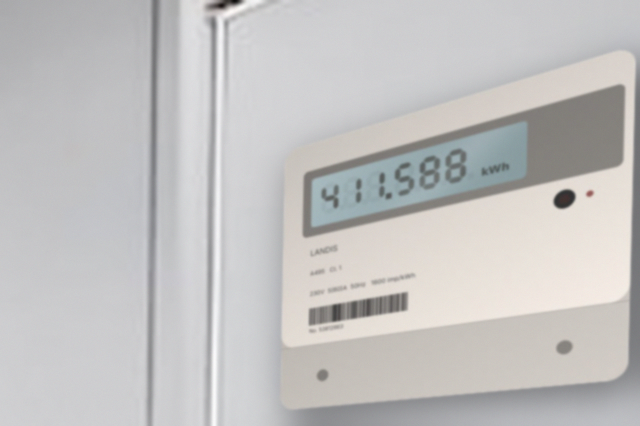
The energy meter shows 411.588 (kWh)
